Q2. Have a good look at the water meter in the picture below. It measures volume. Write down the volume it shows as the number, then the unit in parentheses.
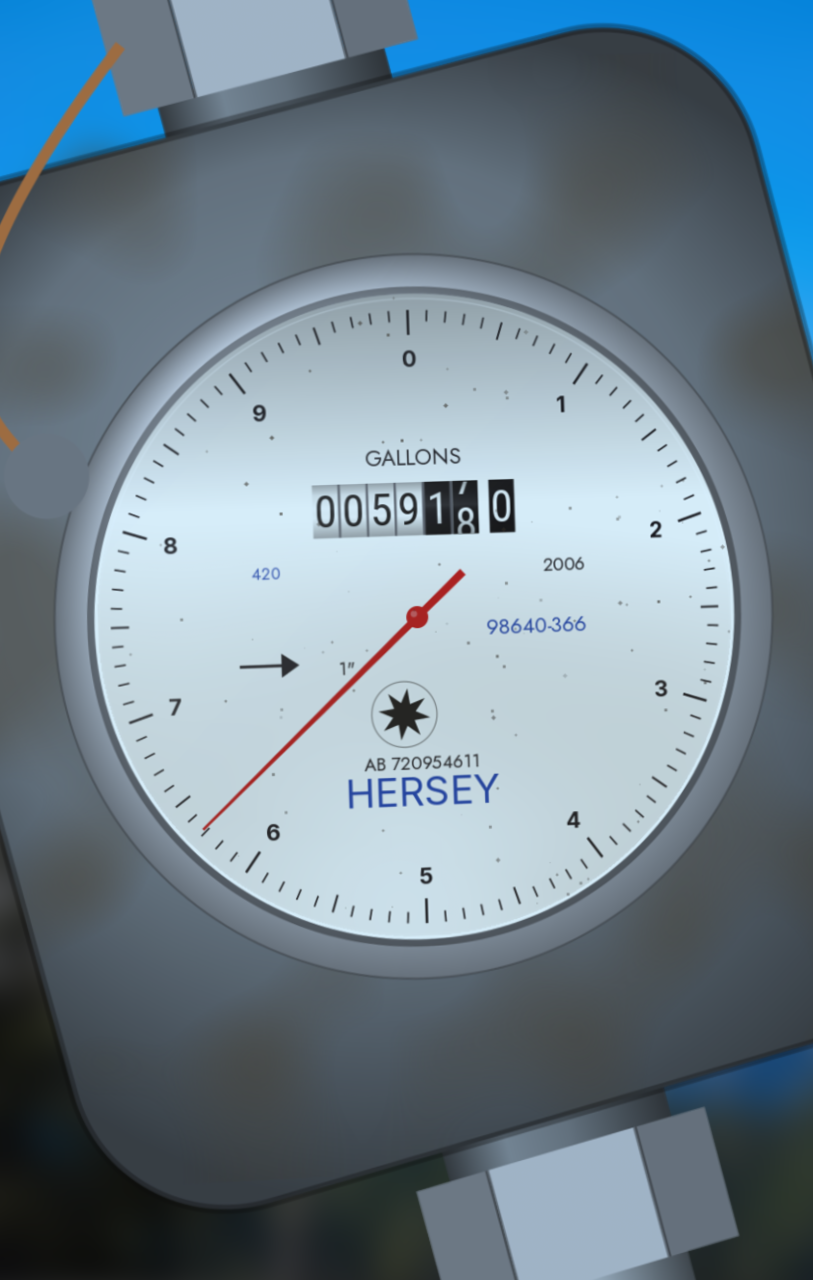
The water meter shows 59176.3 (gal)
